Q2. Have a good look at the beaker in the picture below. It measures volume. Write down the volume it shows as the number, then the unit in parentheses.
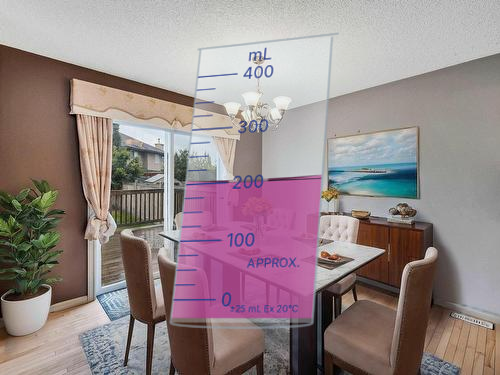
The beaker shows 200 (mL)
